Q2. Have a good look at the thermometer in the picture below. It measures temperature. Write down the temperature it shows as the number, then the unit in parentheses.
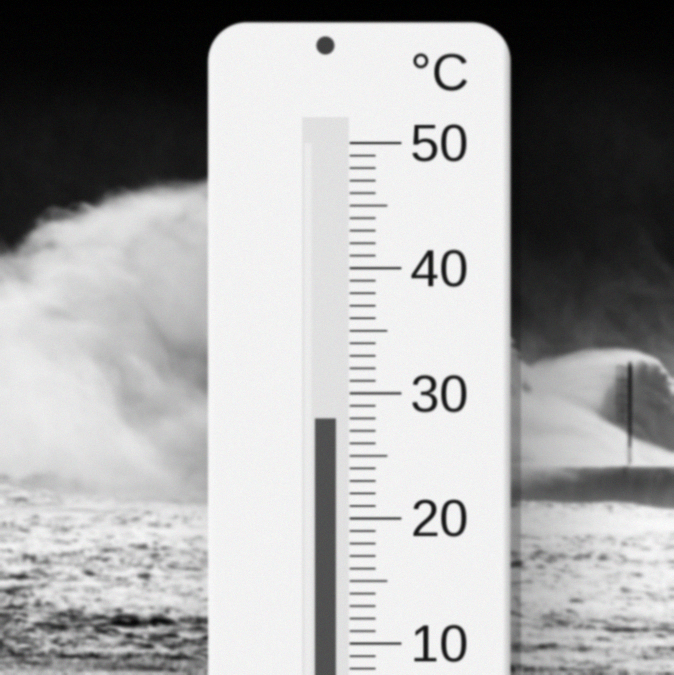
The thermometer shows 28 (°C)
